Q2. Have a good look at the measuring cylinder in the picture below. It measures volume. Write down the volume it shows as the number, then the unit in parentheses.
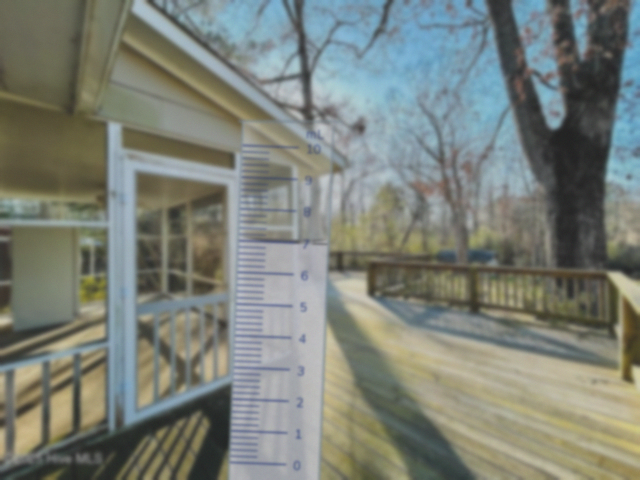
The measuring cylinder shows 7 (mL)
